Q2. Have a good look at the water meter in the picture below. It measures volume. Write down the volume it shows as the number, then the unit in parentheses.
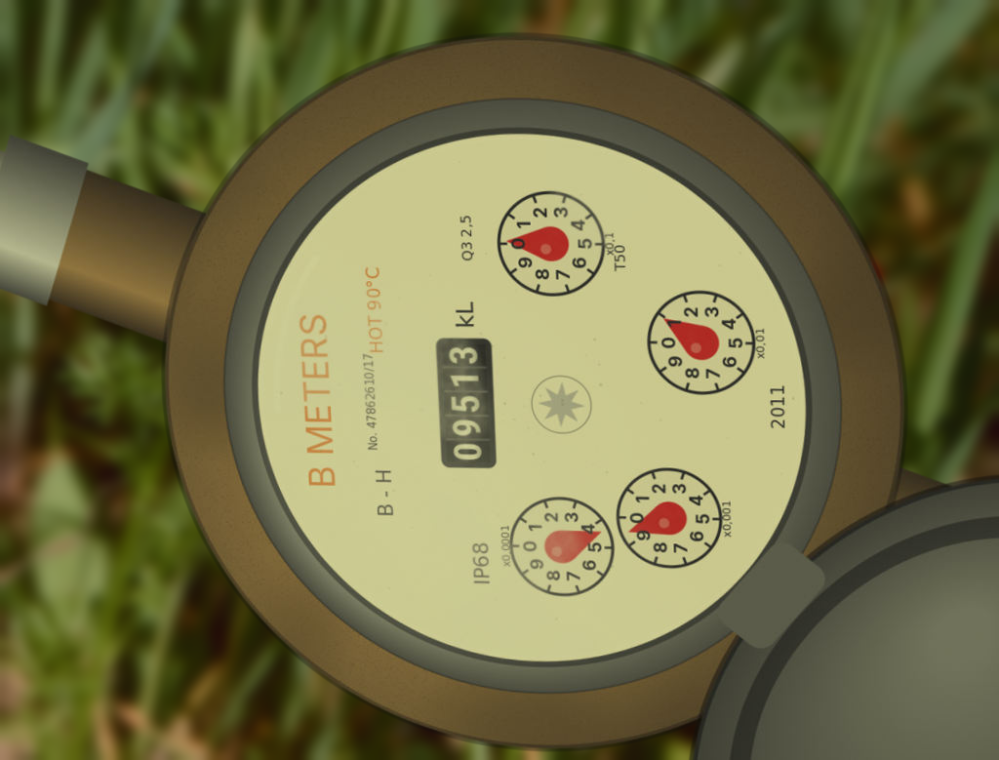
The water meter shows 9513.0094 (kL)
